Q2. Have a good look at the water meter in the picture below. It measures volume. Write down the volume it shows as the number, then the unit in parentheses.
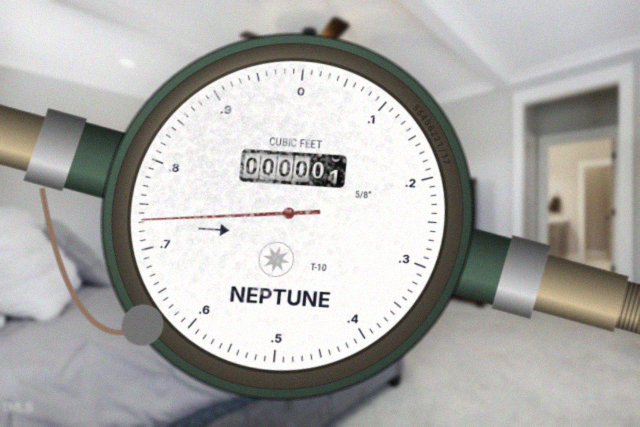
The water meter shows 0.73 (ft³)
